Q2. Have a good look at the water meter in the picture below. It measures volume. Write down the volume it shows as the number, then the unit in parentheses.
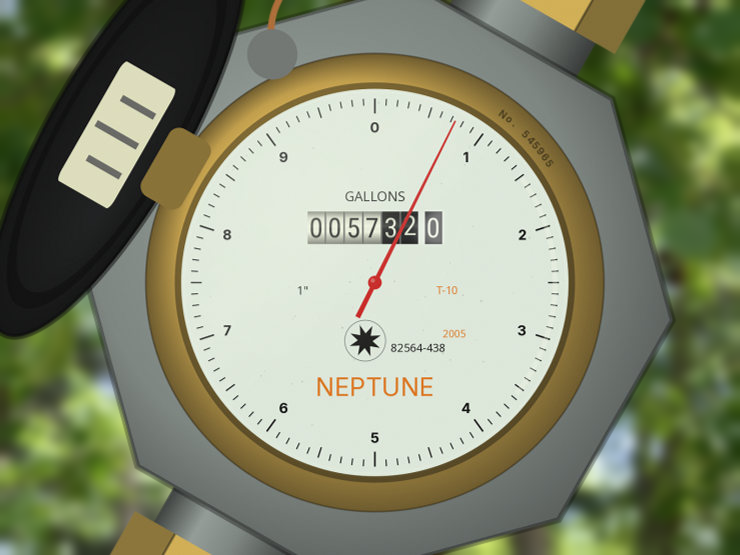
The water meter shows 57320.7 (gal)
